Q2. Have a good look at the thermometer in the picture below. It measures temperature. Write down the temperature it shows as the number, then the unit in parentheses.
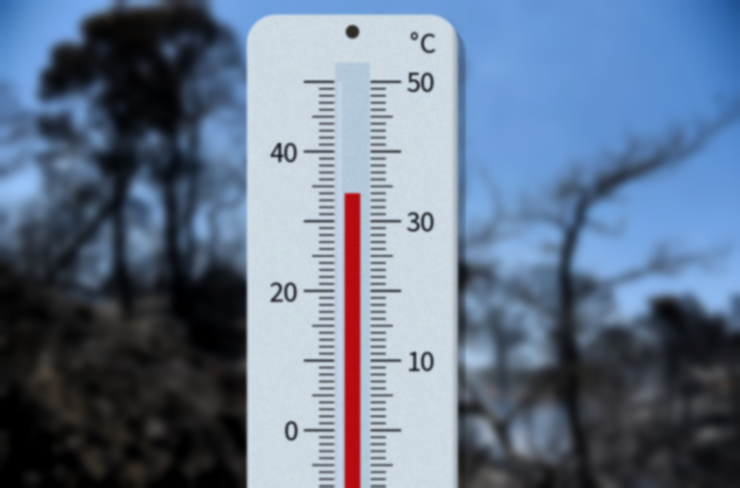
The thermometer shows 34 (°C)
